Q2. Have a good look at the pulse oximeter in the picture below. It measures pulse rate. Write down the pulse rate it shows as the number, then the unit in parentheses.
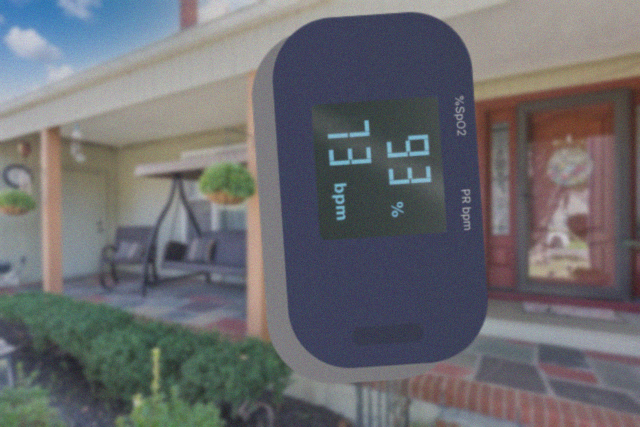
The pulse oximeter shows 73 (bpm)
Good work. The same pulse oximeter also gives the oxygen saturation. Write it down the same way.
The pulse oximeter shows 93 (%)
